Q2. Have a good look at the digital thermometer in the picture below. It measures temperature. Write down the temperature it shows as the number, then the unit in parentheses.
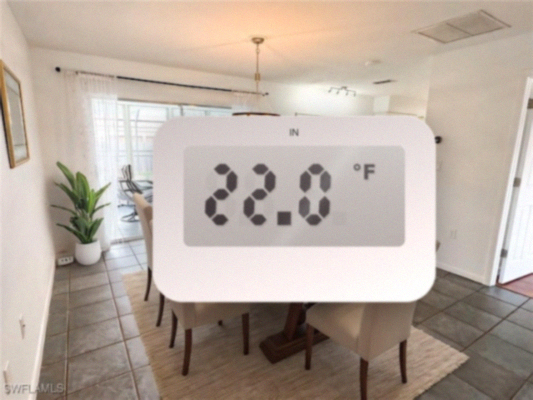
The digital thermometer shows 22.0 (°F)
